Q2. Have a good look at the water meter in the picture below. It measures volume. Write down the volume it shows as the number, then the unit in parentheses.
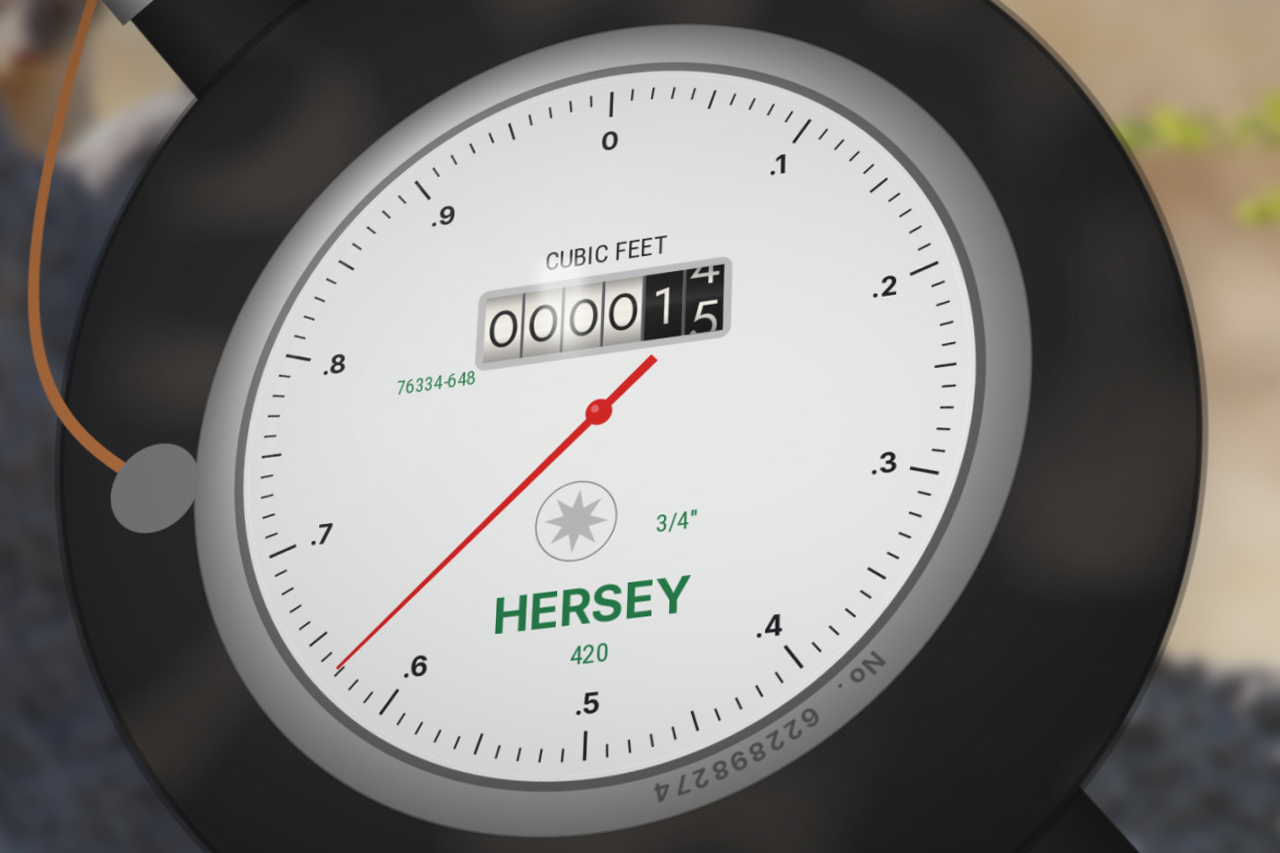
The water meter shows 14.63 (ft³)
